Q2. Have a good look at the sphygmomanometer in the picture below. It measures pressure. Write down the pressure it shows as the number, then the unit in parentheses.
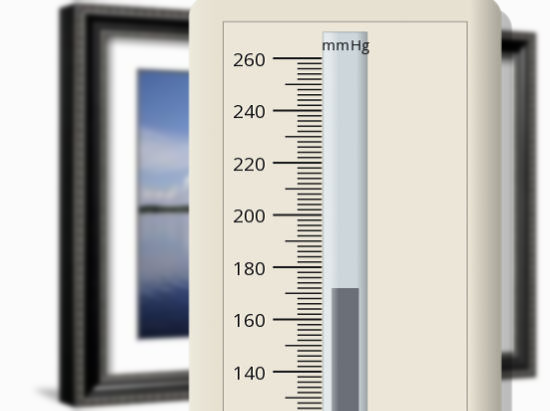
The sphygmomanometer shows 172 (mmHg)
